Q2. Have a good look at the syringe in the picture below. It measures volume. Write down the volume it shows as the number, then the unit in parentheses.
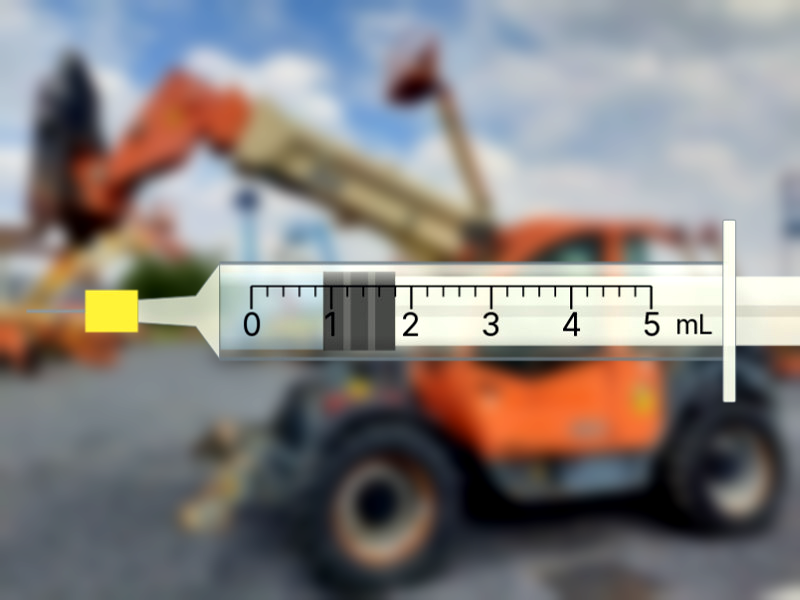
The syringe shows 0.9 (mL)
